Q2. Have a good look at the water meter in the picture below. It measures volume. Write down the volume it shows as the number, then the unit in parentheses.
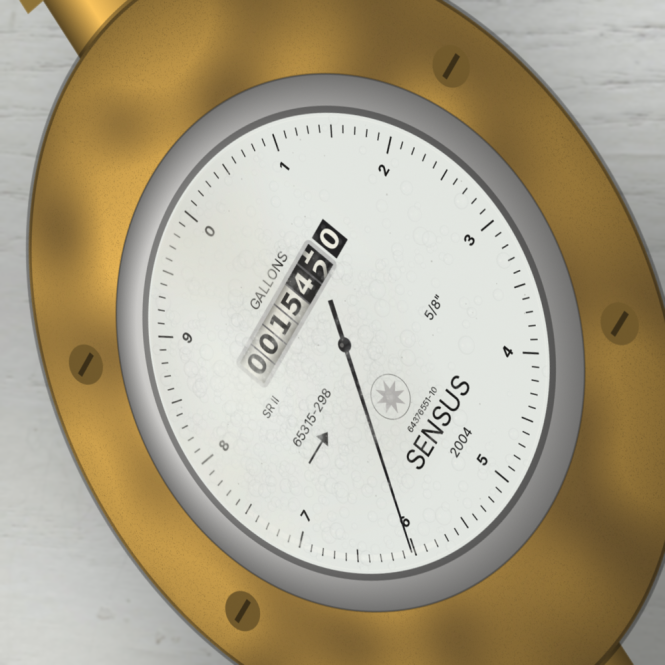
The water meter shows 15416.0 (gal)
